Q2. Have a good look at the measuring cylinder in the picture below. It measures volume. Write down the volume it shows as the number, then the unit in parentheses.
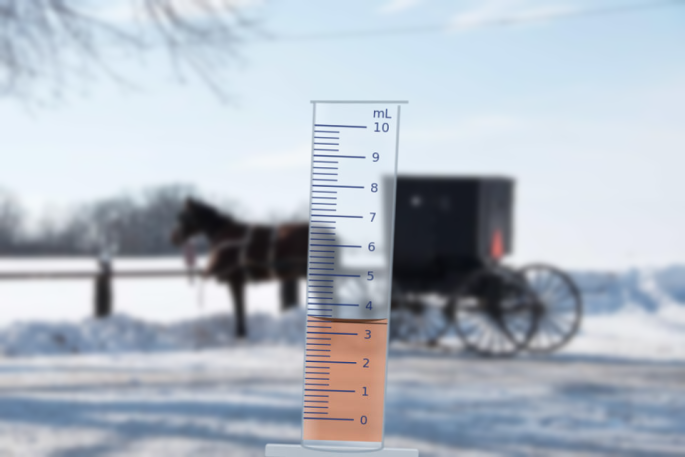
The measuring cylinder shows 3.4 (mL)
